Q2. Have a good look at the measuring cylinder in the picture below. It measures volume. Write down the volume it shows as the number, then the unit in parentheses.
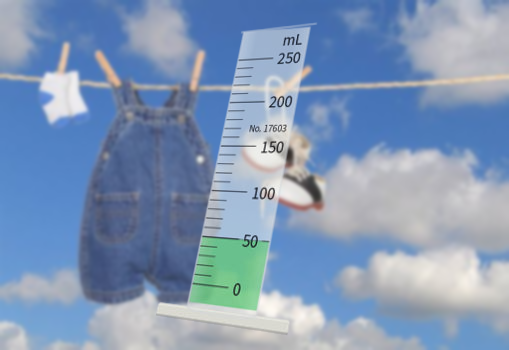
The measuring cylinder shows 50 (mL)
